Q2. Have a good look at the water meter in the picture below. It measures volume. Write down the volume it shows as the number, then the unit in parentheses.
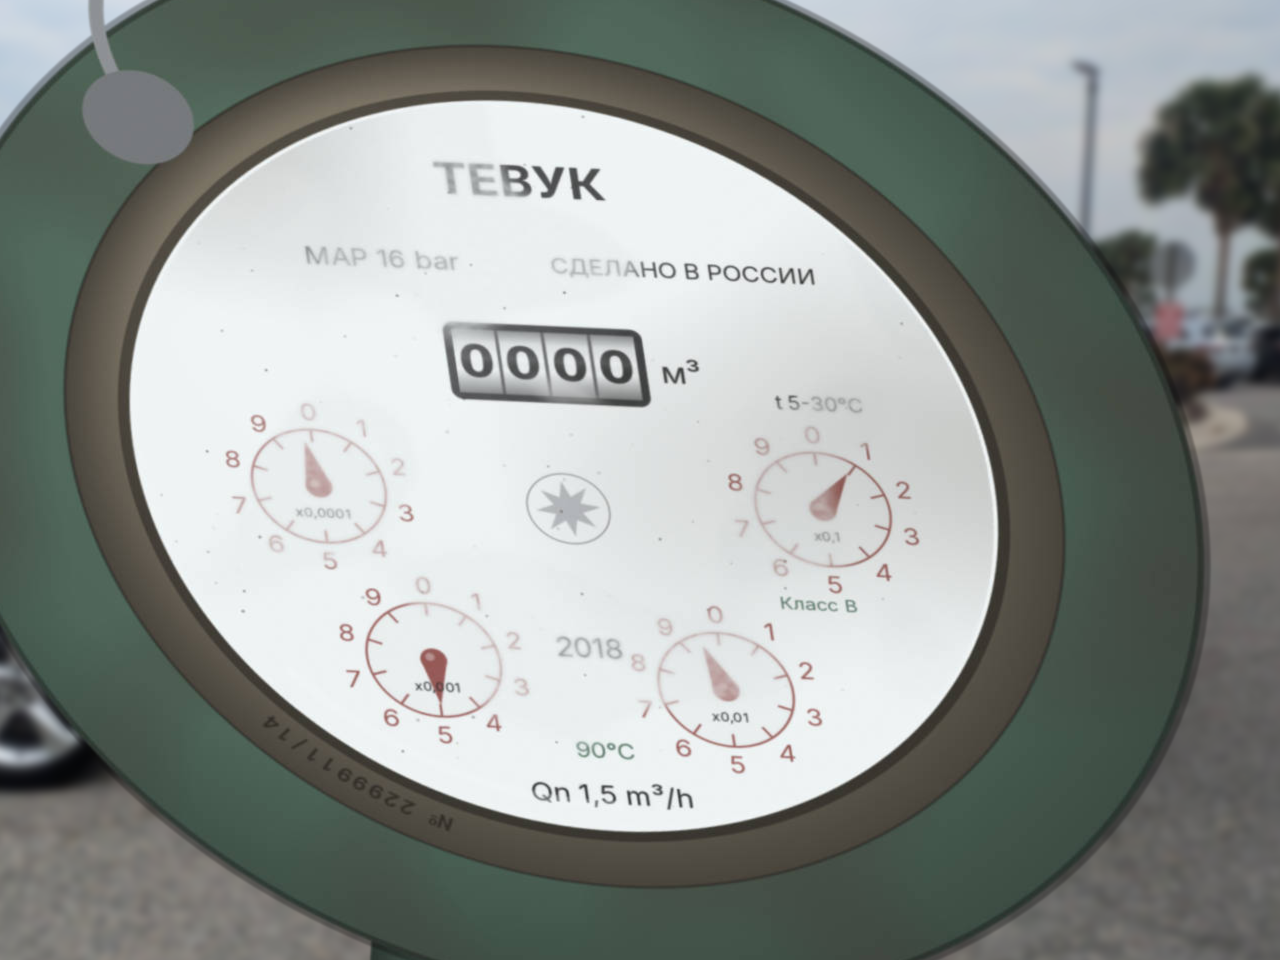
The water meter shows 0.0949 (m³)
